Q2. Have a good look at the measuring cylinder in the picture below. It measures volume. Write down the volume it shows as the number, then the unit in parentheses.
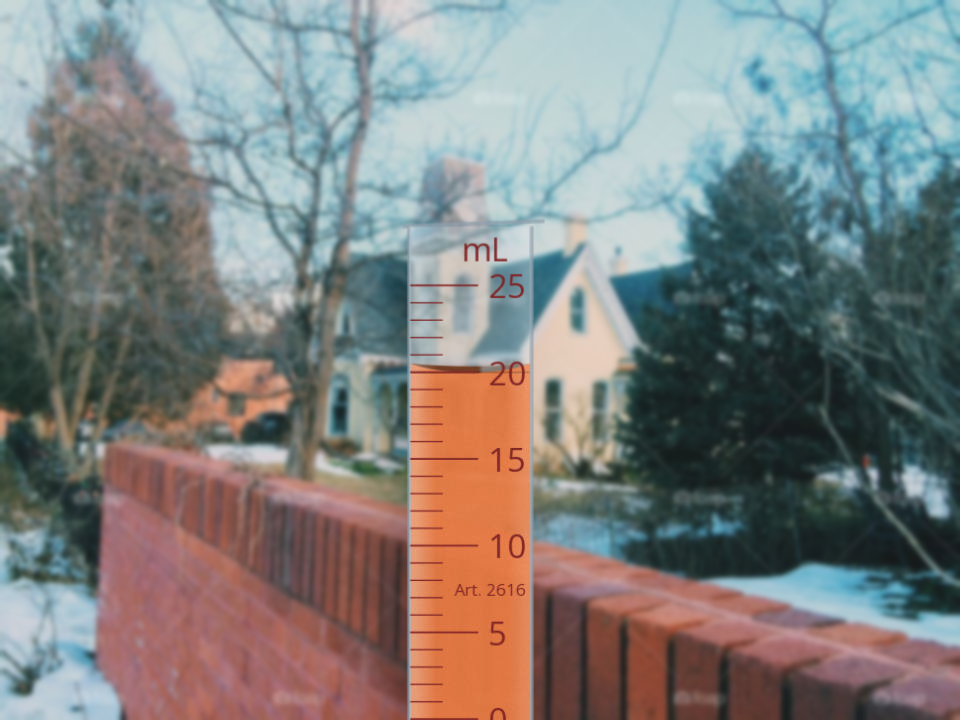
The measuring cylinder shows 20 (mL)
